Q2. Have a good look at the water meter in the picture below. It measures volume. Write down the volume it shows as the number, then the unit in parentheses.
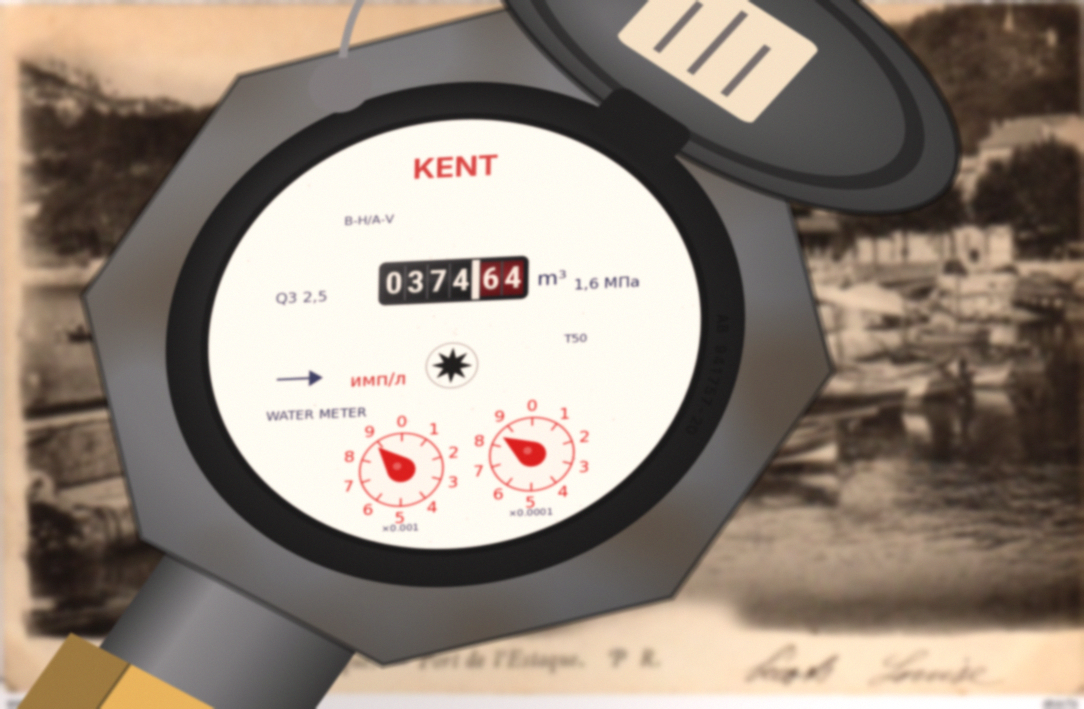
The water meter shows 374.6488 (m³)
